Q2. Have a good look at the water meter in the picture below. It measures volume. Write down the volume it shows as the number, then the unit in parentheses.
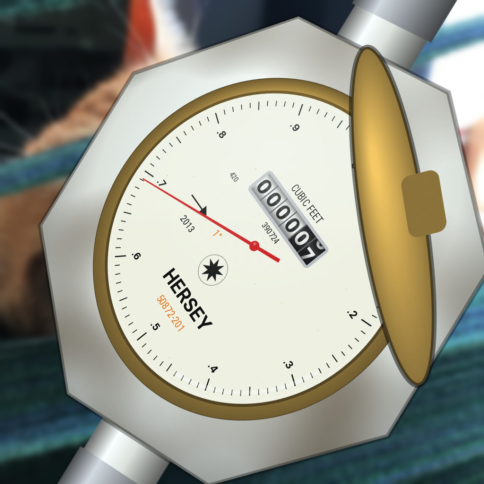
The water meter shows 6.69 (ft³)
